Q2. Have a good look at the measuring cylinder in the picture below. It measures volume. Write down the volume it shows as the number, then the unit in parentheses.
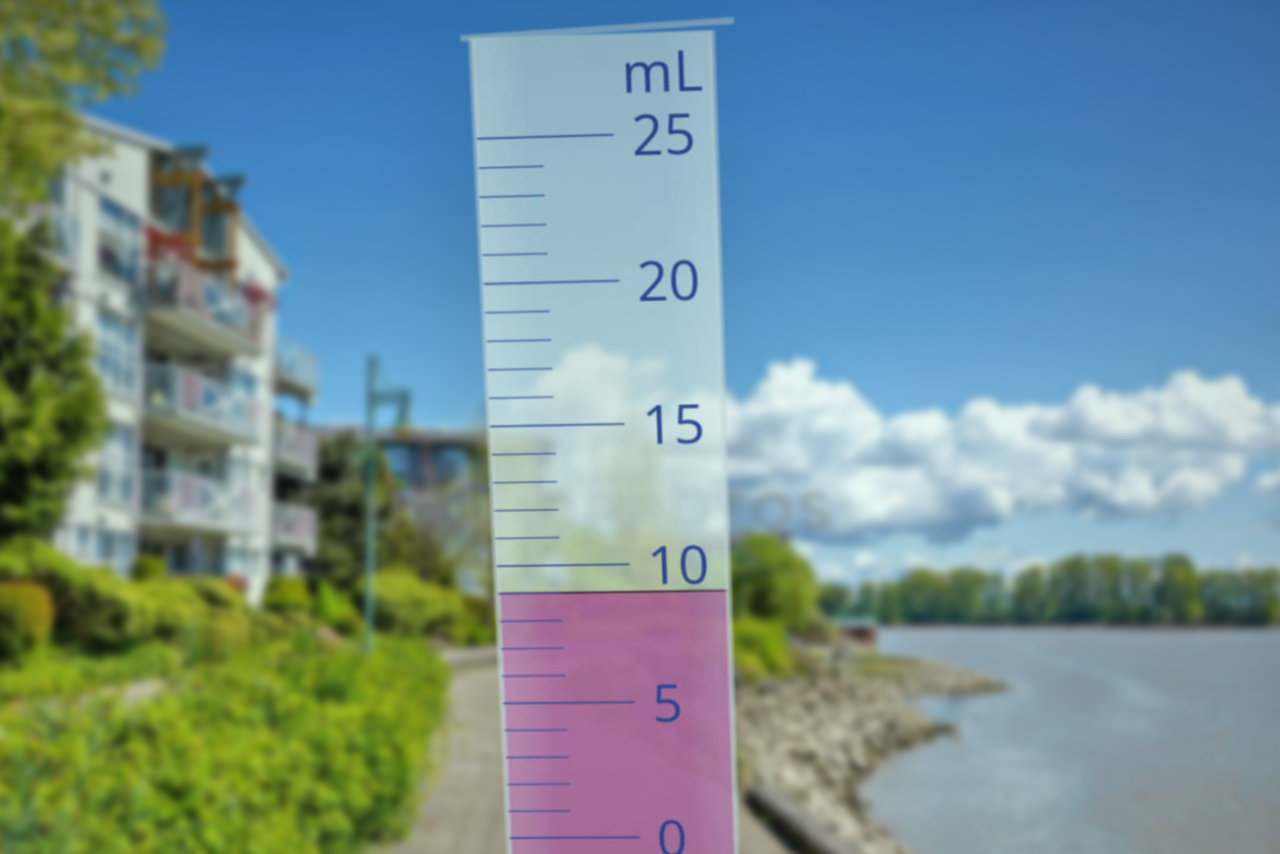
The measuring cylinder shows 9 (mL)
